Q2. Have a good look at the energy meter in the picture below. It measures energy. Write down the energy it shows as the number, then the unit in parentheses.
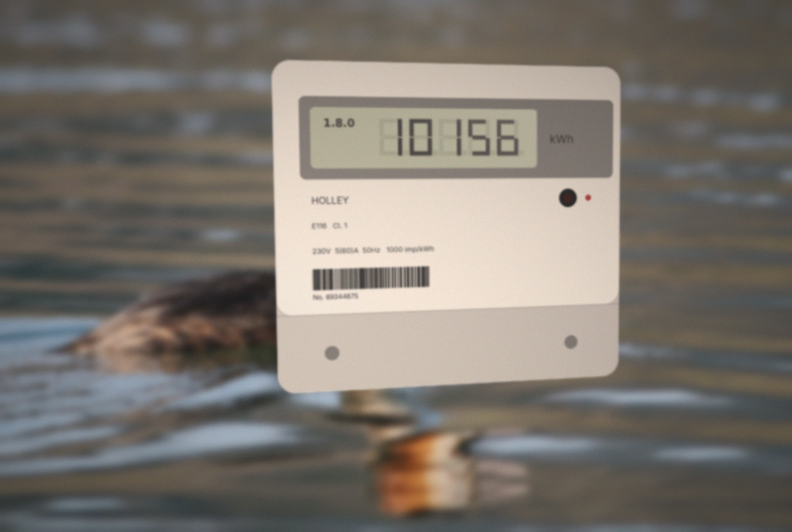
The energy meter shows 10156 (kWh)
